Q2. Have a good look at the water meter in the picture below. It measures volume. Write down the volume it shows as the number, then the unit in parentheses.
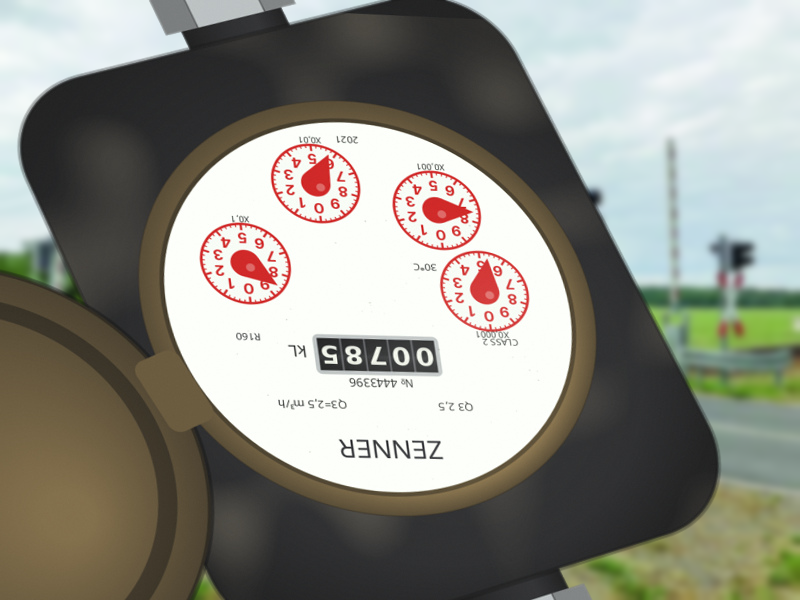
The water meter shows 785.8575 (kL)
